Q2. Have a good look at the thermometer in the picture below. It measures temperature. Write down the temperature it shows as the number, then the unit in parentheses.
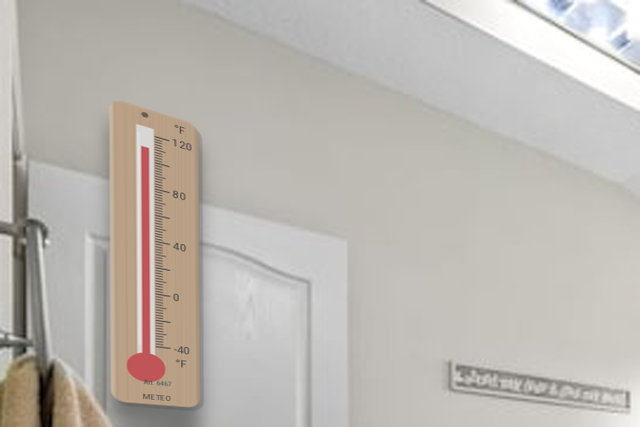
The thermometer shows 110 (°F)
